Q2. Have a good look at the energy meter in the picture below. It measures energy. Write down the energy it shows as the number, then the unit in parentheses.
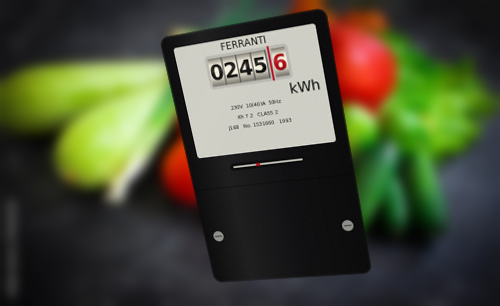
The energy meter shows 245.6 (kWh)
